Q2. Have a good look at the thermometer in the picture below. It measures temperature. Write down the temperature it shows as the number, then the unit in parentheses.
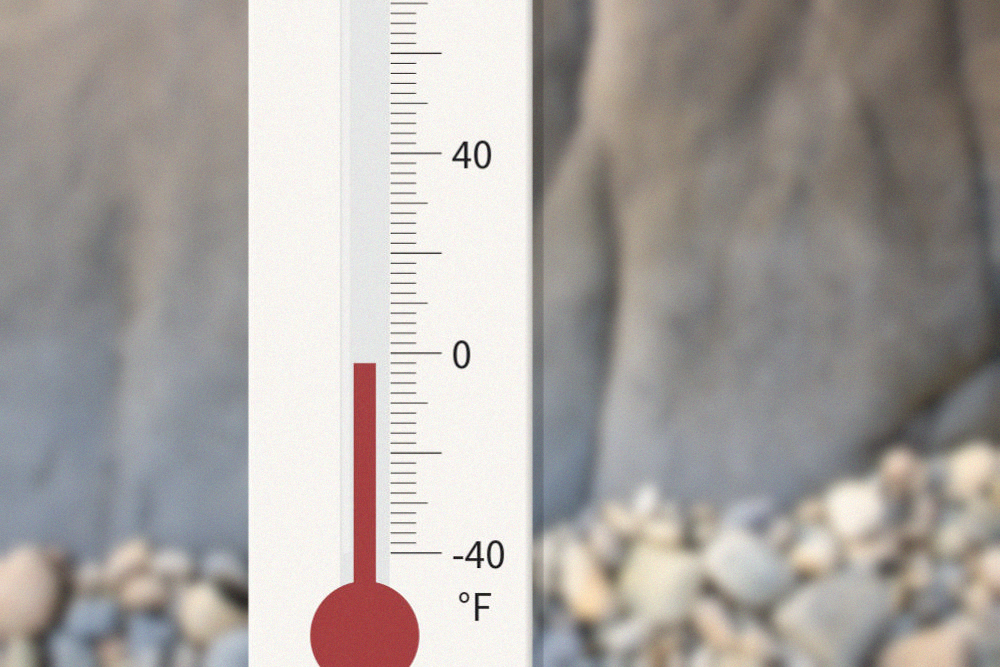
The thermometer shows -2 (°F)
